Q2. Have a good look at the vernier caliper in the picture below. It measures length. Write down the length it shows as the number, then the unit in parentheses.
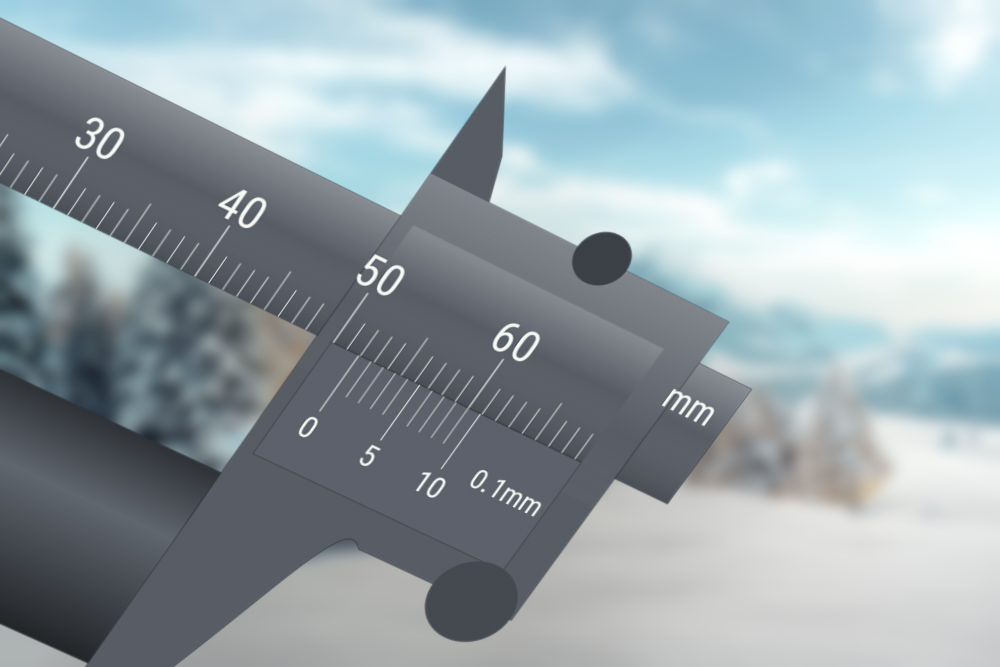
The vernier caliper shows 51.9 (mm)
